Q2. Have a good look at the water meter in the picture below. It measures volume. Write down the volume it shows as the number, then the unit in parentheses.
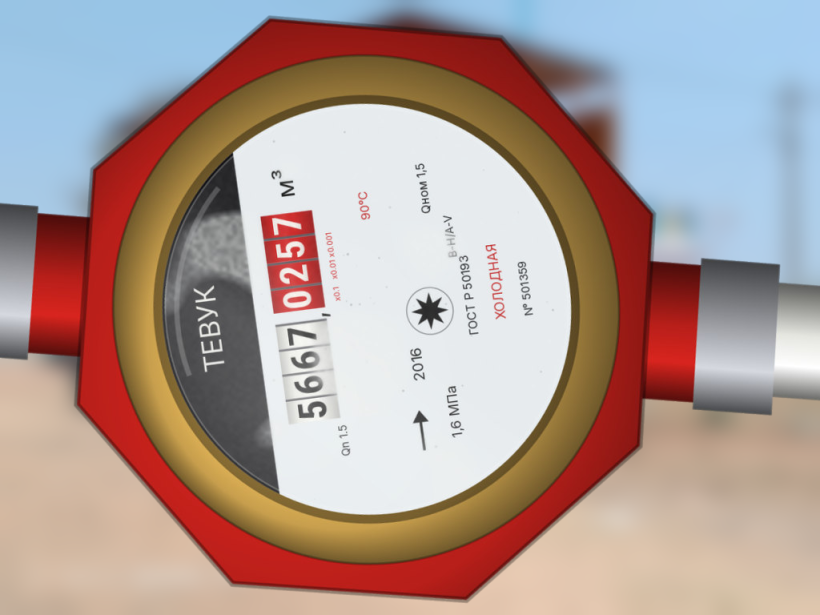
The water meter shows 5667.0257 (m³)
